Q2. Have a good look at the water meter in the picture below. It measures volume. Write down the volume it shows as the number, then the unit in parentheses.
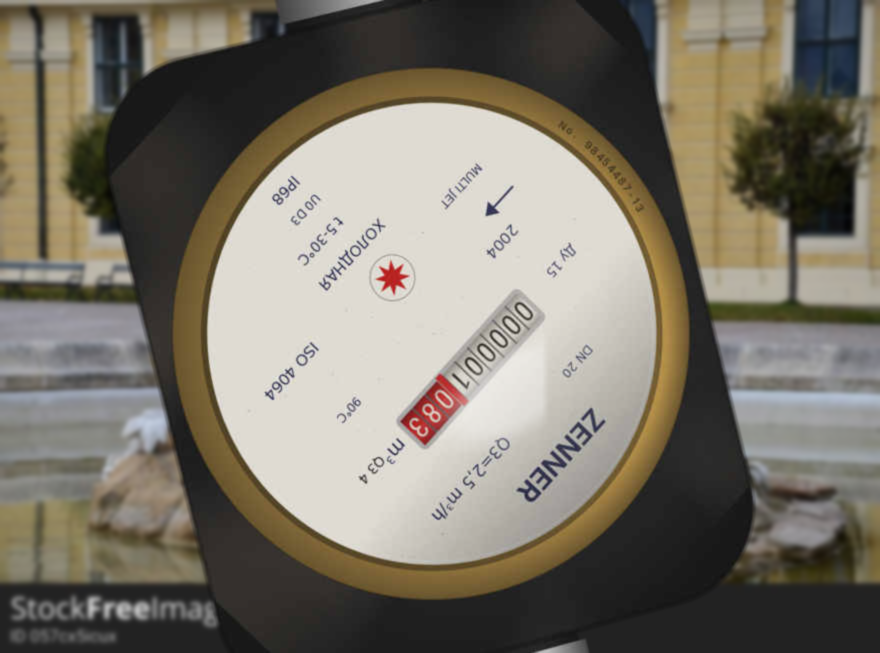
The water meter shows 1.083 (m³)
